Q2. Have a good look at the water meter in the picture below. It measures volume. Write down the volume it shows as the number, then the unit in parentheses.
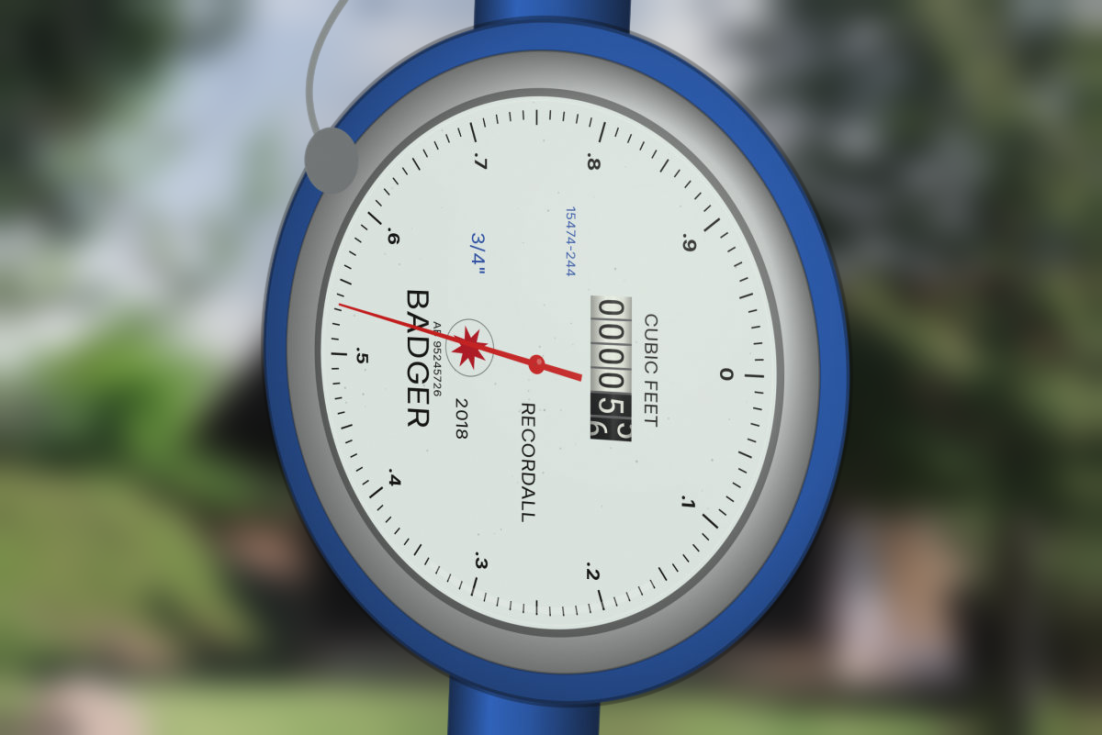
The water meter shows 55.53 (ft³)
